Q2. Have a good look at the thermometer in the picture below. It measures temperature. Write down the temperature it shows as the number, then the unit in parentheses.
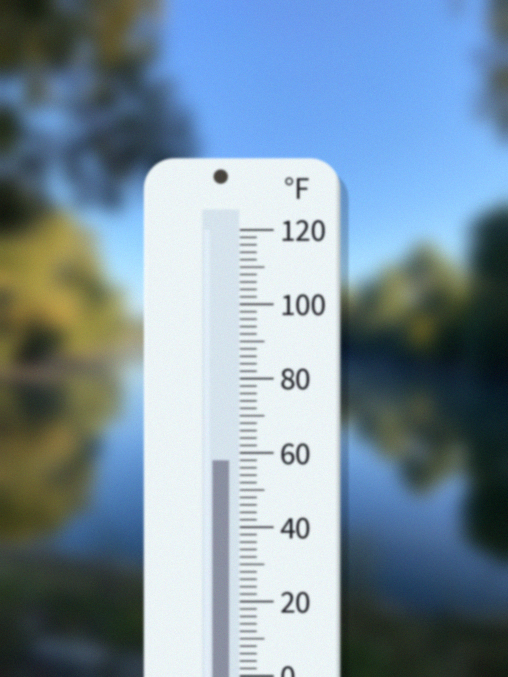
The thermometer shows 58 (°F)
